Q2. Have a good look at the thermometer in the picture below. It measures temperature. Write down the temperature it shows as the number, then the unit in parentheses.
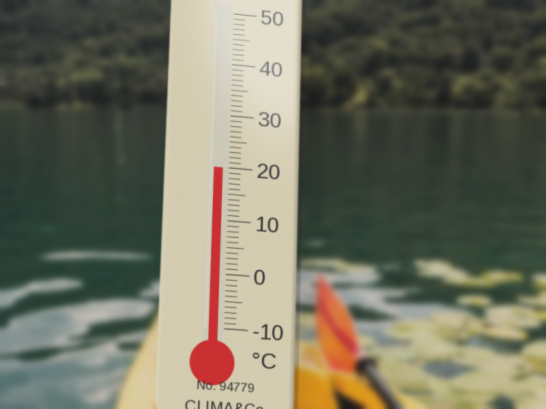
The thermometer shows 20 (°C)
